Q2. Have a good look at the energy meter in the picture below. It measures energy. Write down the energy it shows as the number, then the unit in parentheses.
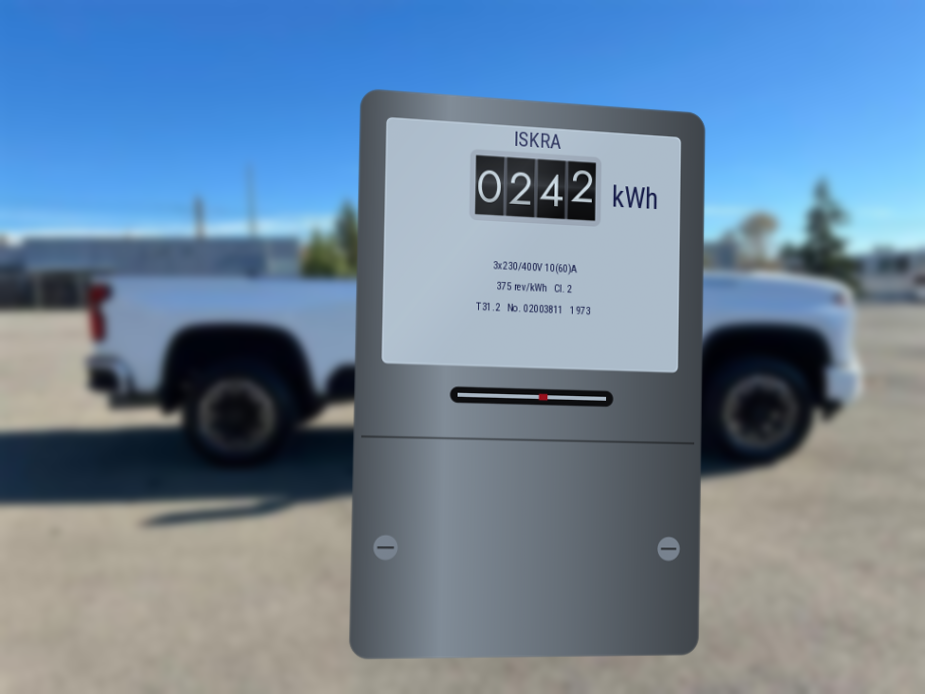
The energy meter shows 242 (kWh)
